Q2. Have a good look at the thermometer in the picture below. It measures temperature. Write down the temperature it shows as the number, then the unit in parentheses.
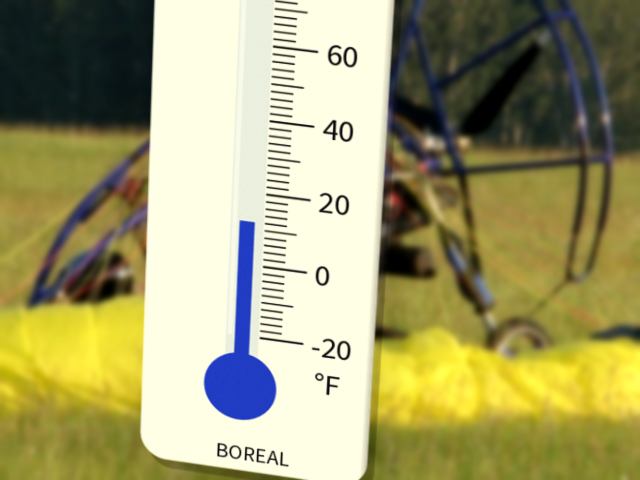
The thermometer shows 12 (°F)
